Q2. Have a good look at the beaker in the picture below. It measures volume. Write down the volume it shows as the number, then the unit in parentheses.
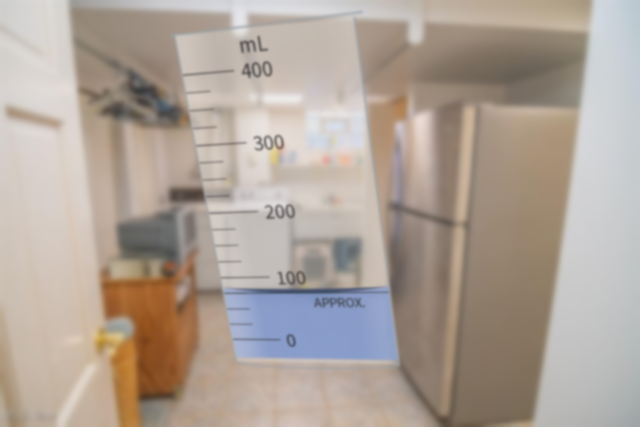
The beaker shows 75 (mL)
